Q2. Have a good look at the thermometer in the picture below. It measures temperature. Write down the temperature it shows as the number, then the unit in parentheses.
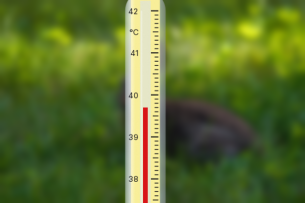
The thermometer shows 39.7 (°C)
